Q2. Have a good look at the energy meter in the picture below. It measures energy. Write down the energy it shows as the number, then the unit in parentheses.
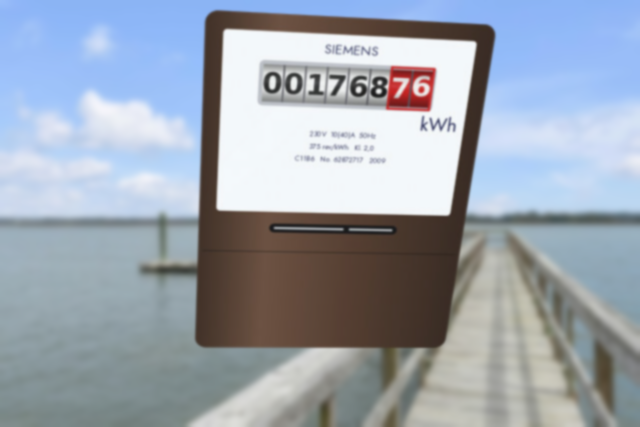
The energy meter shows 1768.76 (kWh)
